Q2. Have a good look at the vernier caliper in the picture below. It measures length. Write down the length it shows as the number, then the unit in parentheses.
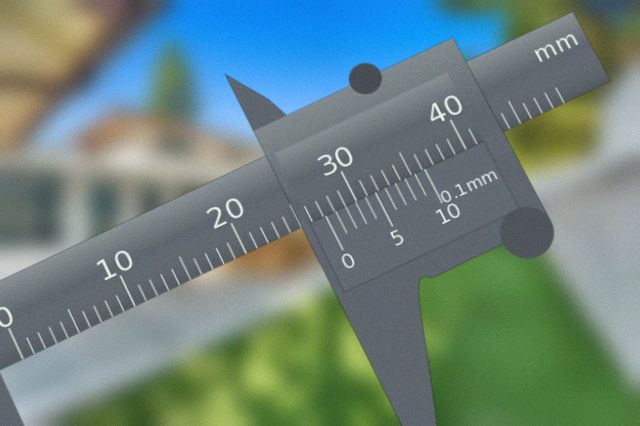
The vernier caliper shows 27.2 (mm)
